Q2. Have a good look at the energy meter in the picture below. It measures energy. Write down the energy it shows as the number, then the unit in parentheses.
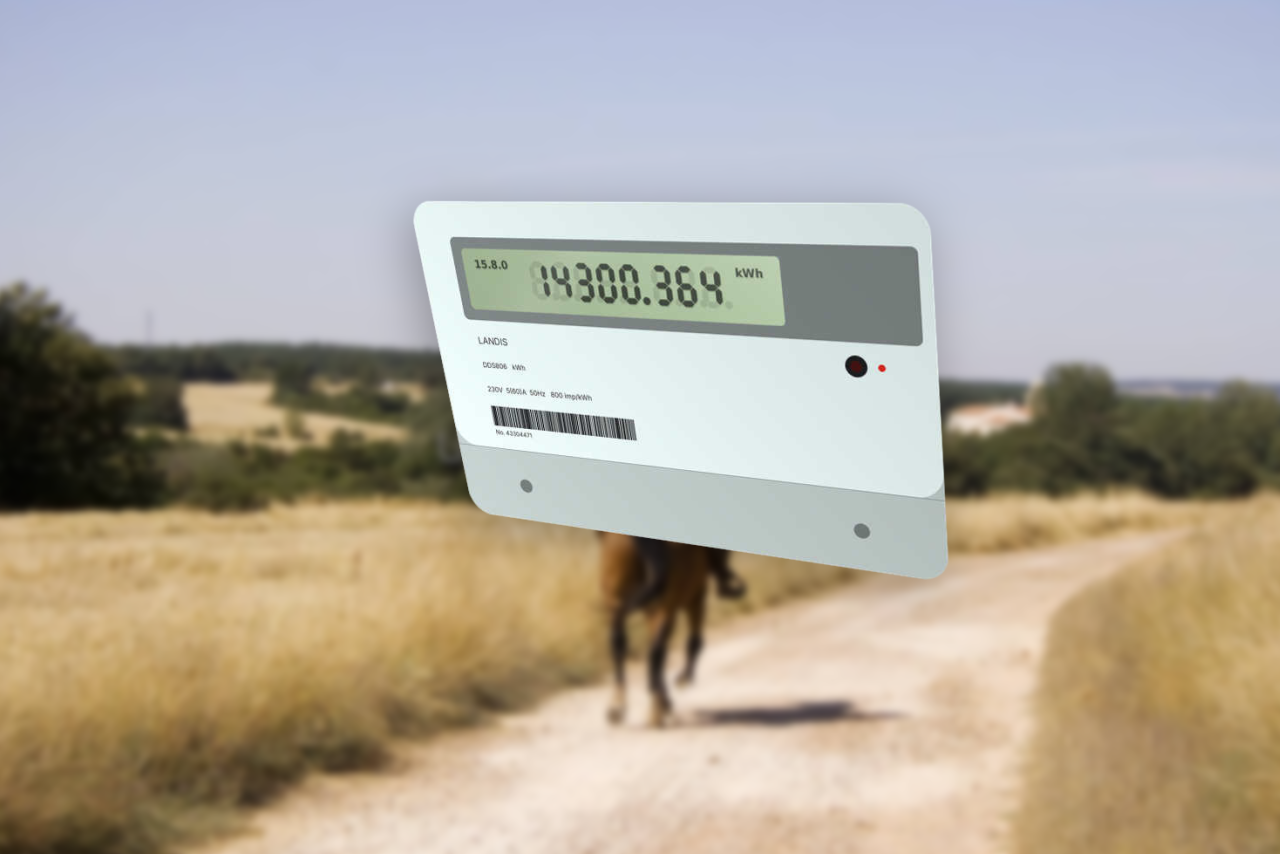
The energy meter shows 14300.364 (kWh)
